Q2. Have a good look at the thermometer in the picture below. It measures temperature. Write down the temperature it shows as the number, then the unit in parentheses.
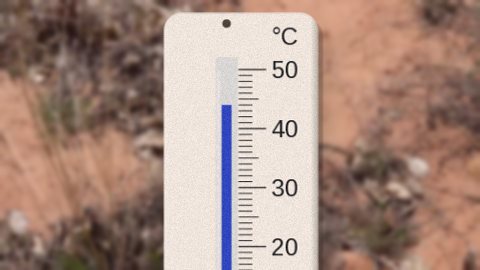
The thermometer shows 44 (°C)
